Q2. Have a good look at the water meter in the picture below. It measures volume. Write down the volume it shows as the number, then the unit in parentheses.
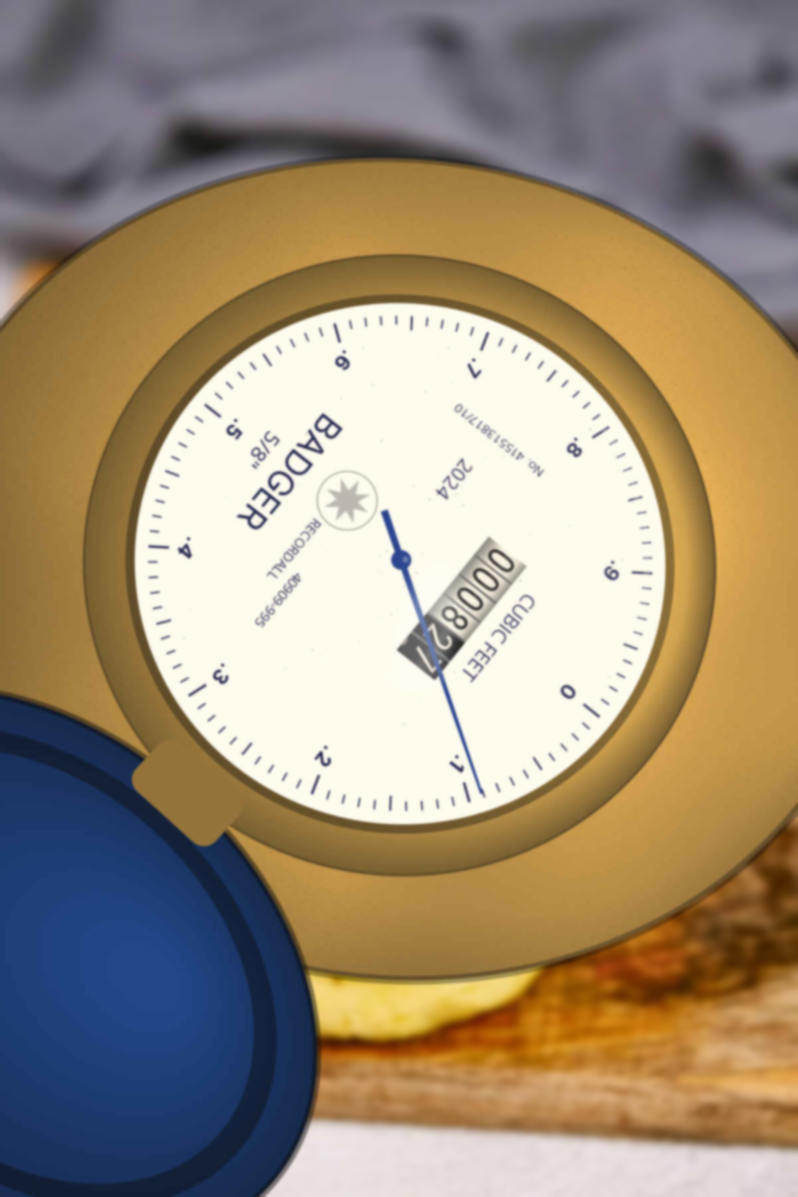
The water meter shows 827.09 (ft³)
